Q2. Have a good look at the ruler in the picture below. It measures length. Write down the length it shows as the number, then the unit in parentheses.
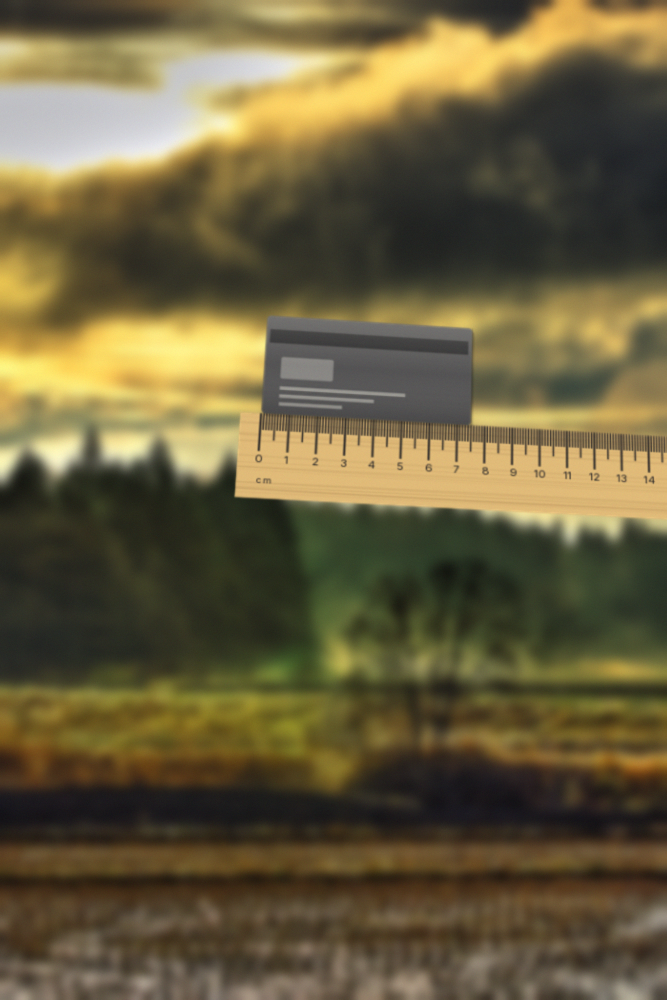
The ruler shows 7.5 (cm)
